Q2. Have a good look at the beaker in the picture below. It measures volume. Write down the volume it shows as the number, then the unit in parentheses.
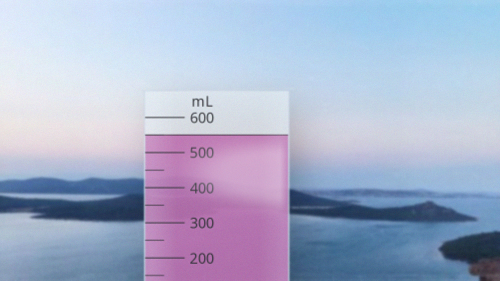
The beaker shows 550 (mL)
